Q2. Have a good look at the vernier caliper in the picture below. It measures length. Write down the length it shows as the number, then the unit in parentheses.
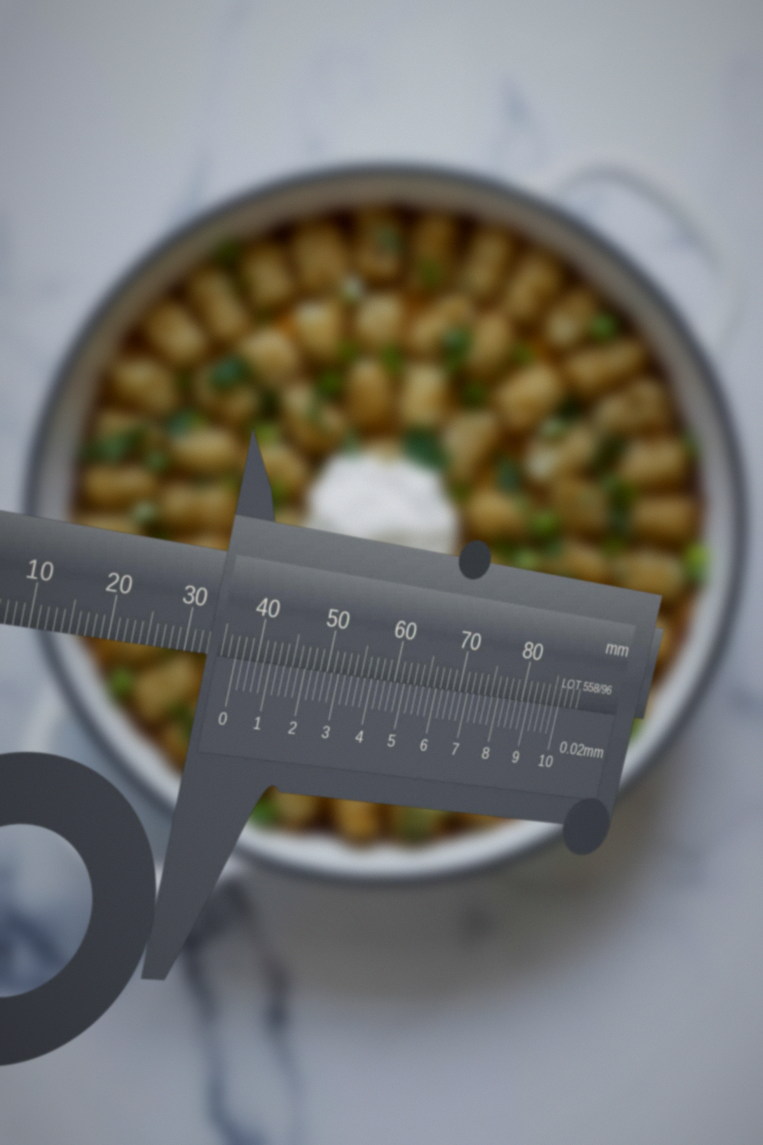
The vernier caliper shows 37.0 (mm)
